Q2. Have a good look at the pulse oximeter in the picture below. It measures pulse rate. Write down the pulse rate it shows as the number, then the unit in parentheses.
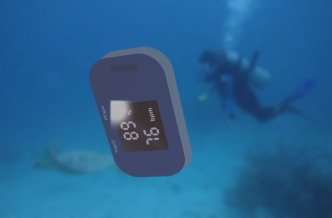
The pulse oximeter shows 76 (bpm)
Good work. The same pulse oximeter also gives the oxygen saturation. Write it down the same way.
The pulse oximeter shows 89 (%)
